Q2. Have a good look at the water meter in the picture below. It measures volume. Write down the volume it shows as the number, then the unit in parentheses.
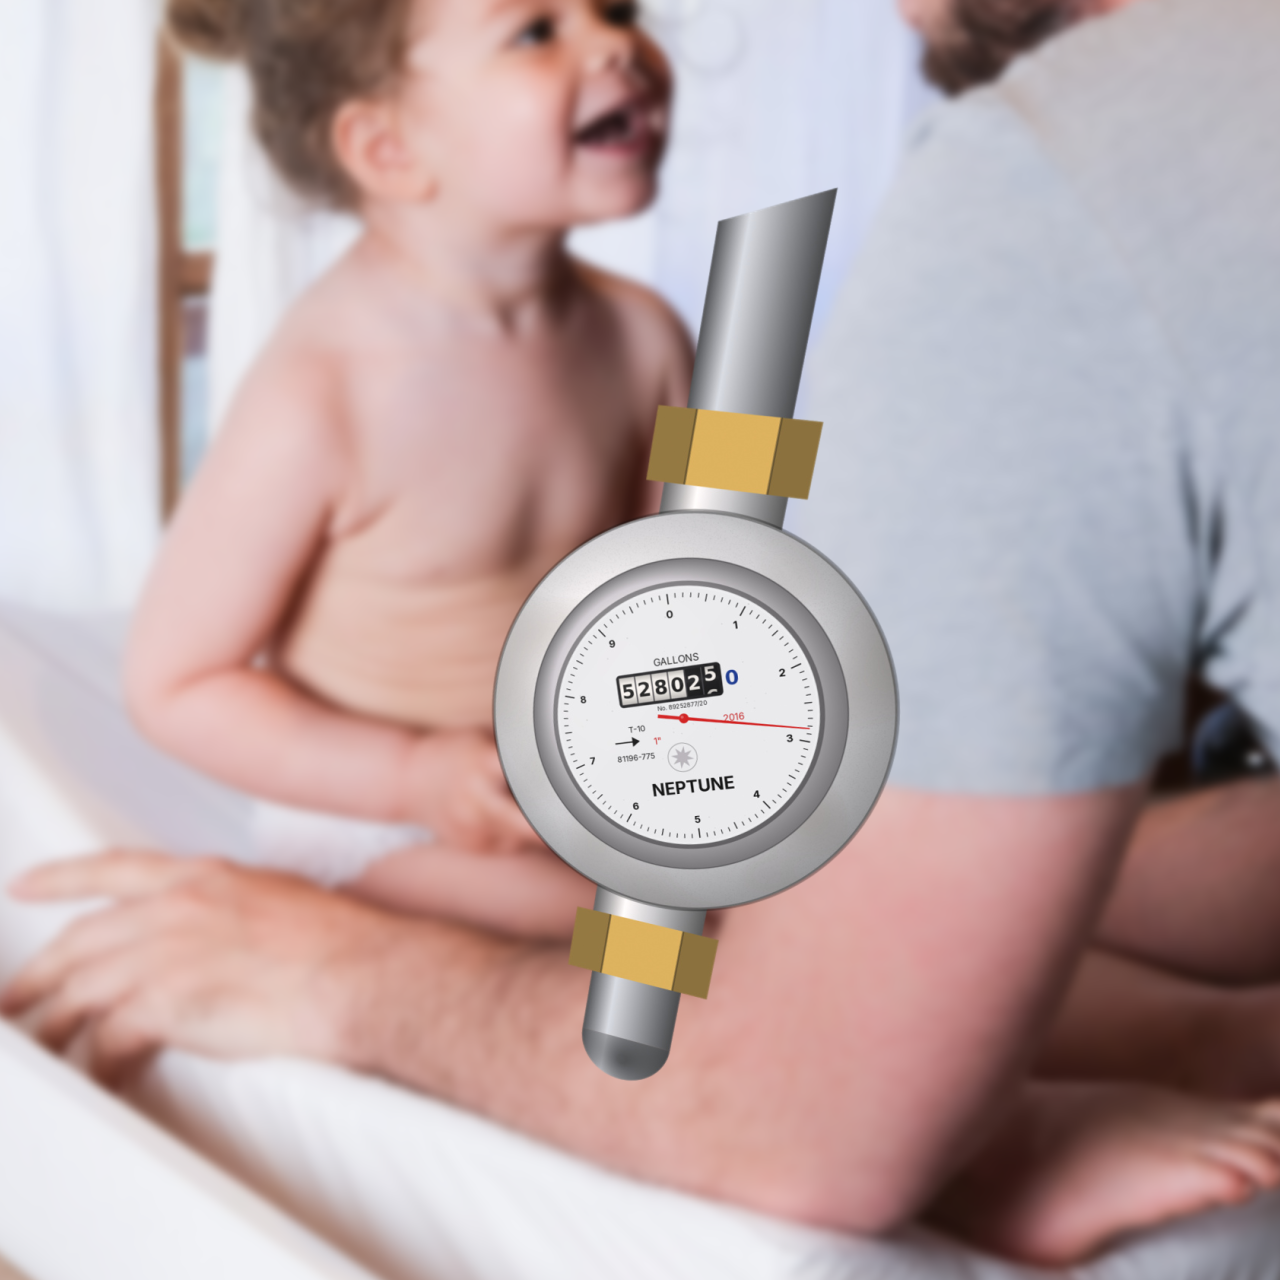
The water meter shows 5280252.8 (gal)
